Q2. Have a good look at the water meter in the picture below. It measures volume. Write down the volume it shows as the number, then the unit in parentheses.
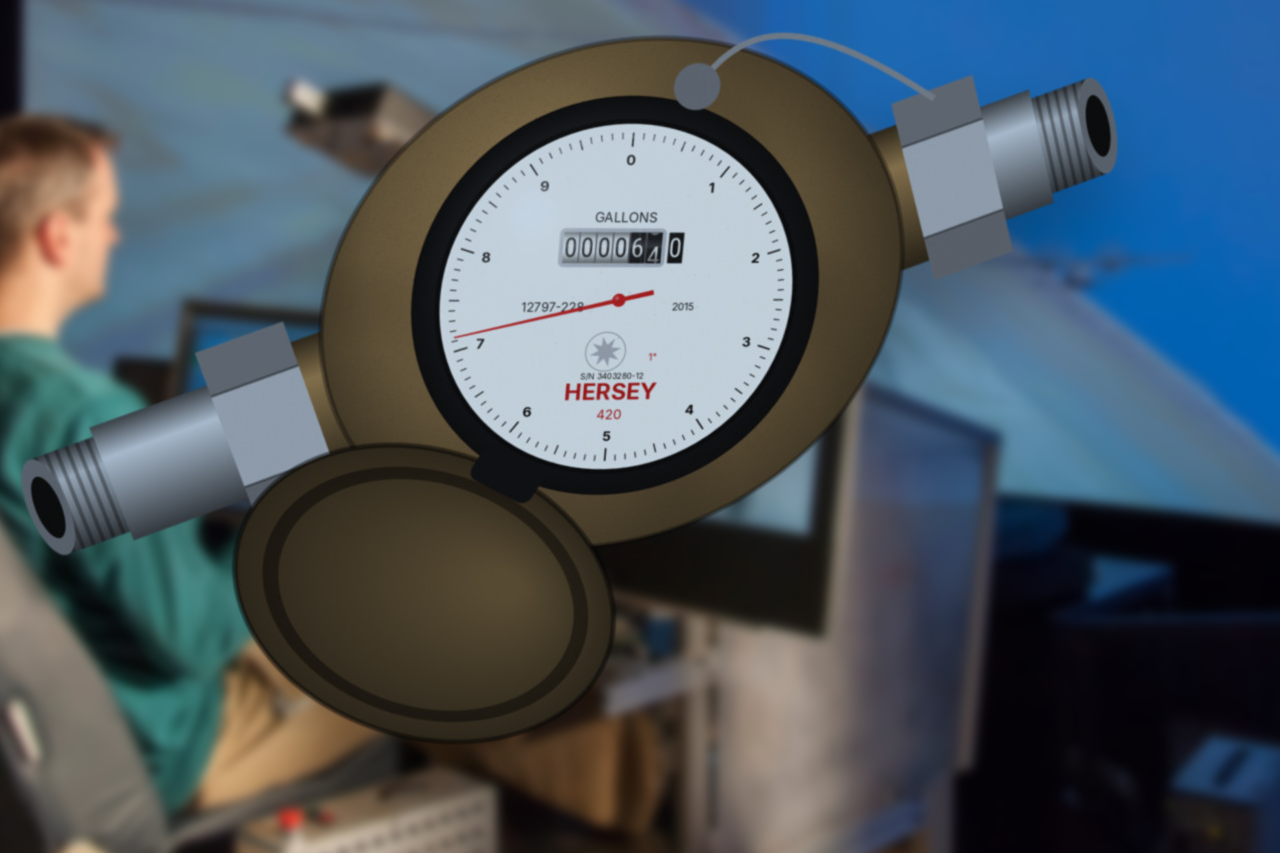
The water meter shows 637.1 (gal)
